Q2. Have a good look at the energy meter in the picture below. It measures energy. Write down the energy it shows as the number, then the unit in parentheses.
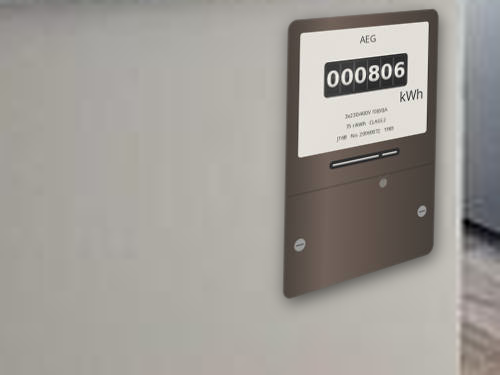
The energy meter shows 806 (kWh)
